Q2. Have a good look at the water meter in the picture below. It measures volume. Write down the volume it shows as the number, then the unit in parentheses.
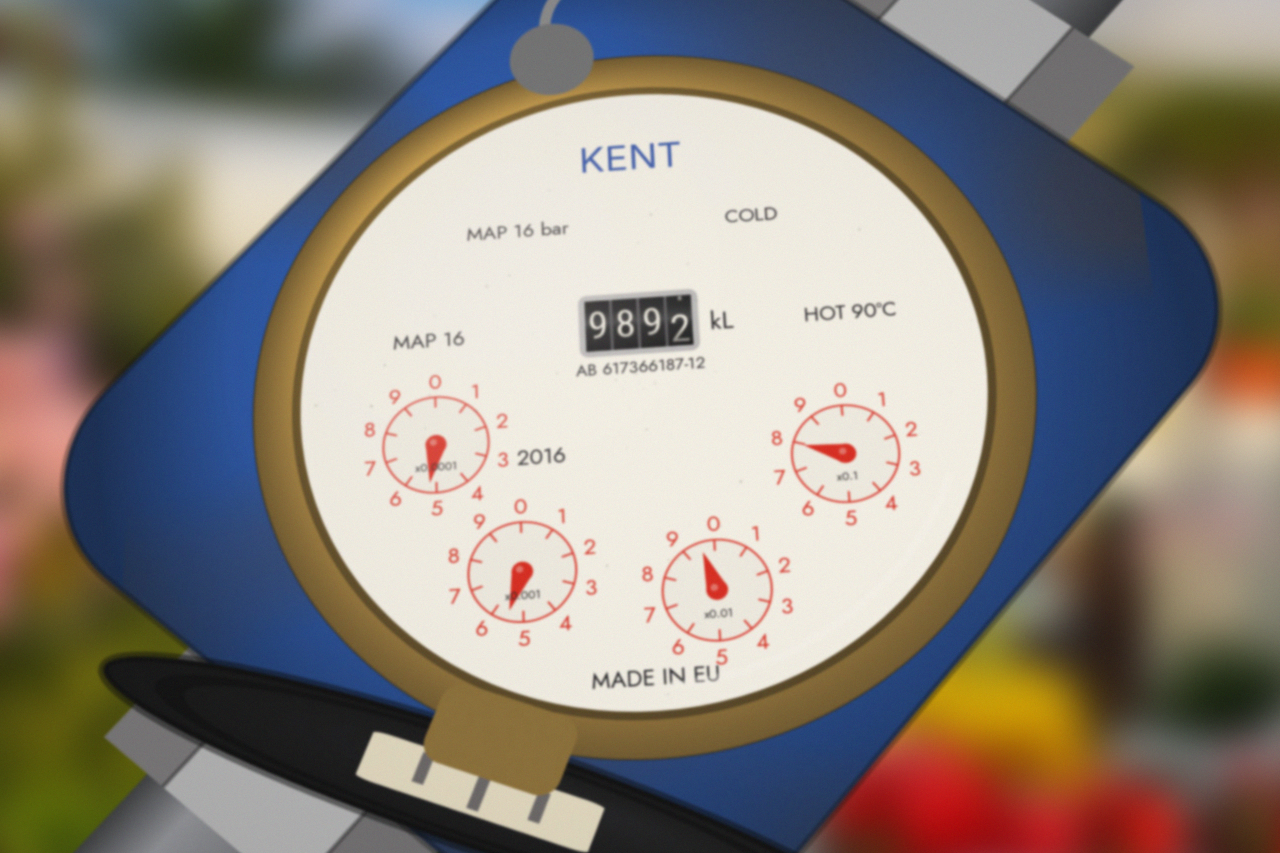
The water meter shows 9891.7955 (kL)
